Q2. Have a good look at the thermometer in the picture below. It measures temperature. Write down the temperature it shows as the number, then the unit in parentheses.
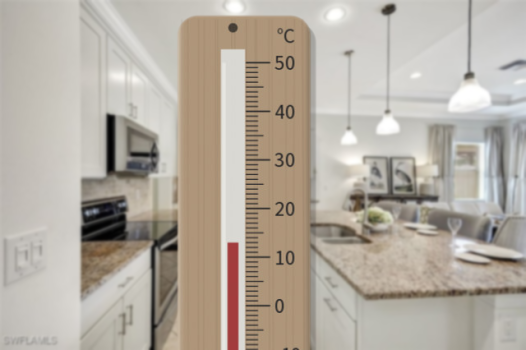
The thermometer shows 13 (°C)
